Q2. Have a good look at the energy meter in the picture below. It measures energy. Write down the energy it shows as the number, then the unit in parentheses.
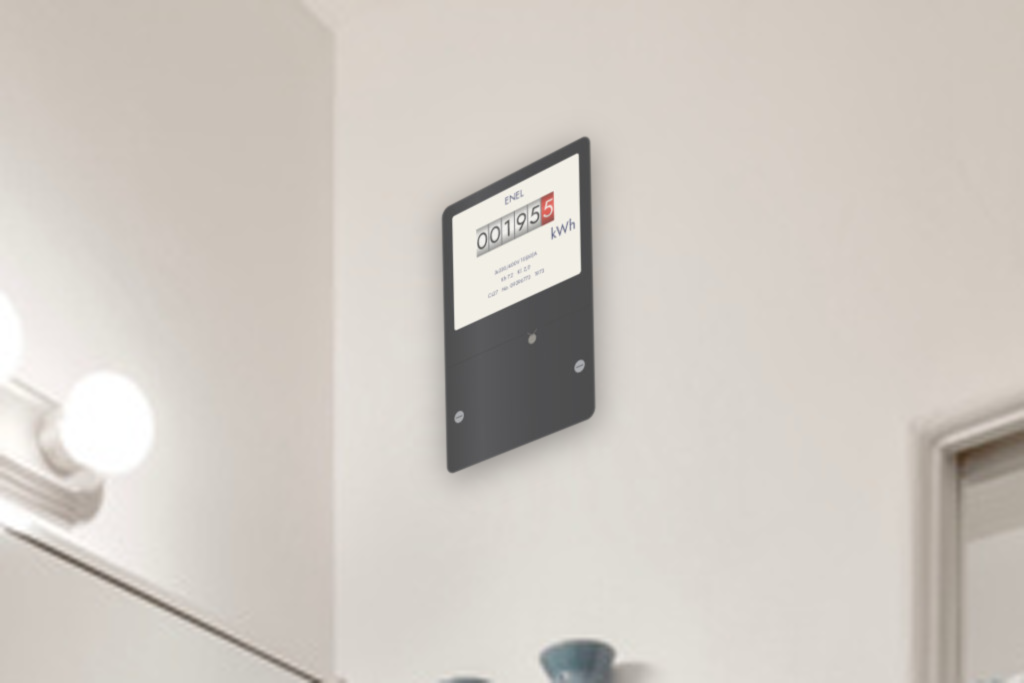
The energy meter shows 195.5 (kWh)
